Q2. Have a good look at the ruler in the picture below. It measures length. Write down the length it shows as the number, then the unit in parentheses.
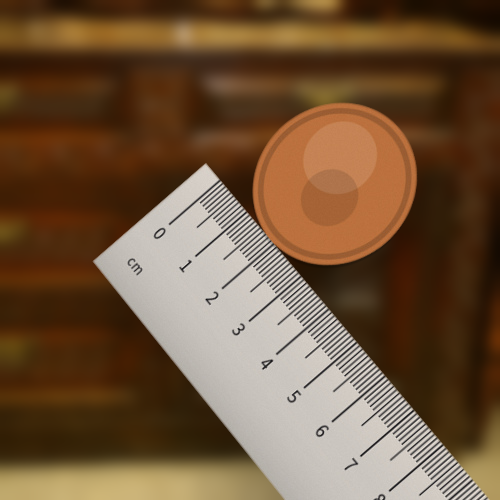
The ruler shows 3.7 (cm)
